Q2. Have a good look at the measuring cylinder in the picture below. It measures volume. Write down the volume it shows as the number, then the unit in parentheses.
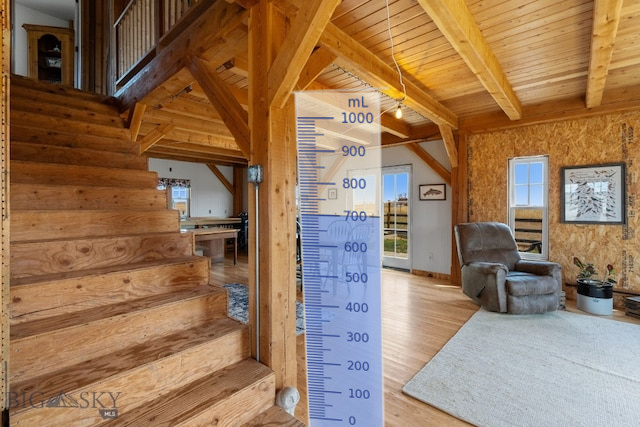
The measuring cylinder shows 700 (mL)
